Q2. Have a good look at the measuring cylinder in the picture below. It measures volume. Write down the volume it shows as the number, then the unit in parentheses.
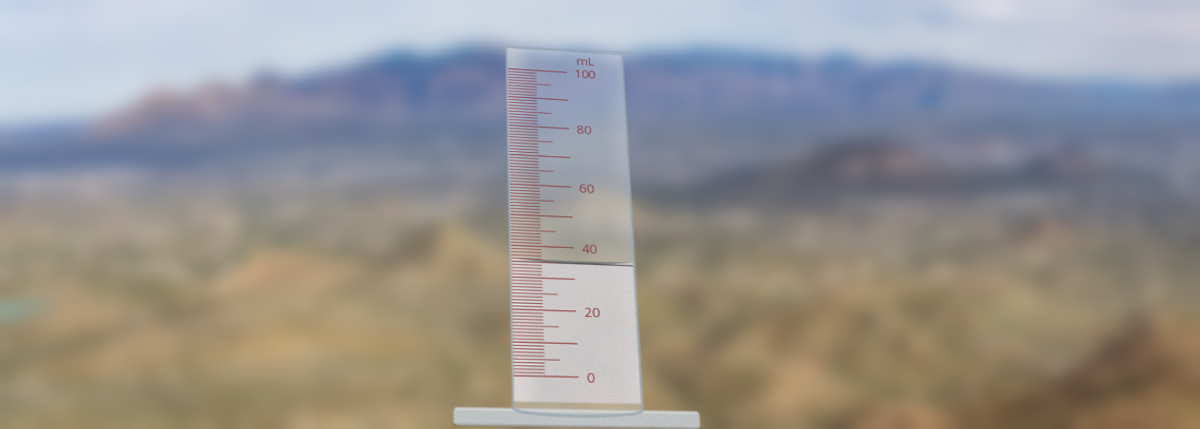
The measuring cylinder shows 35 (mL)
